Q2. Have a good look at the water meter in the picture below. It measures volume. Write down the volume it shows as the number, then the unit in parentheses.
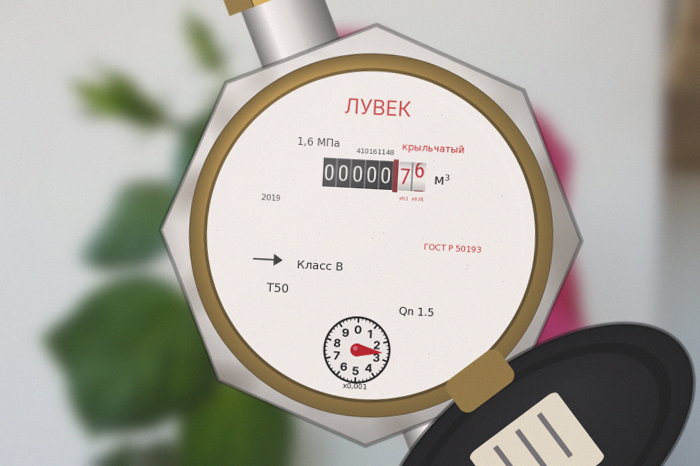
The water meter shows 0.762 (m³)
